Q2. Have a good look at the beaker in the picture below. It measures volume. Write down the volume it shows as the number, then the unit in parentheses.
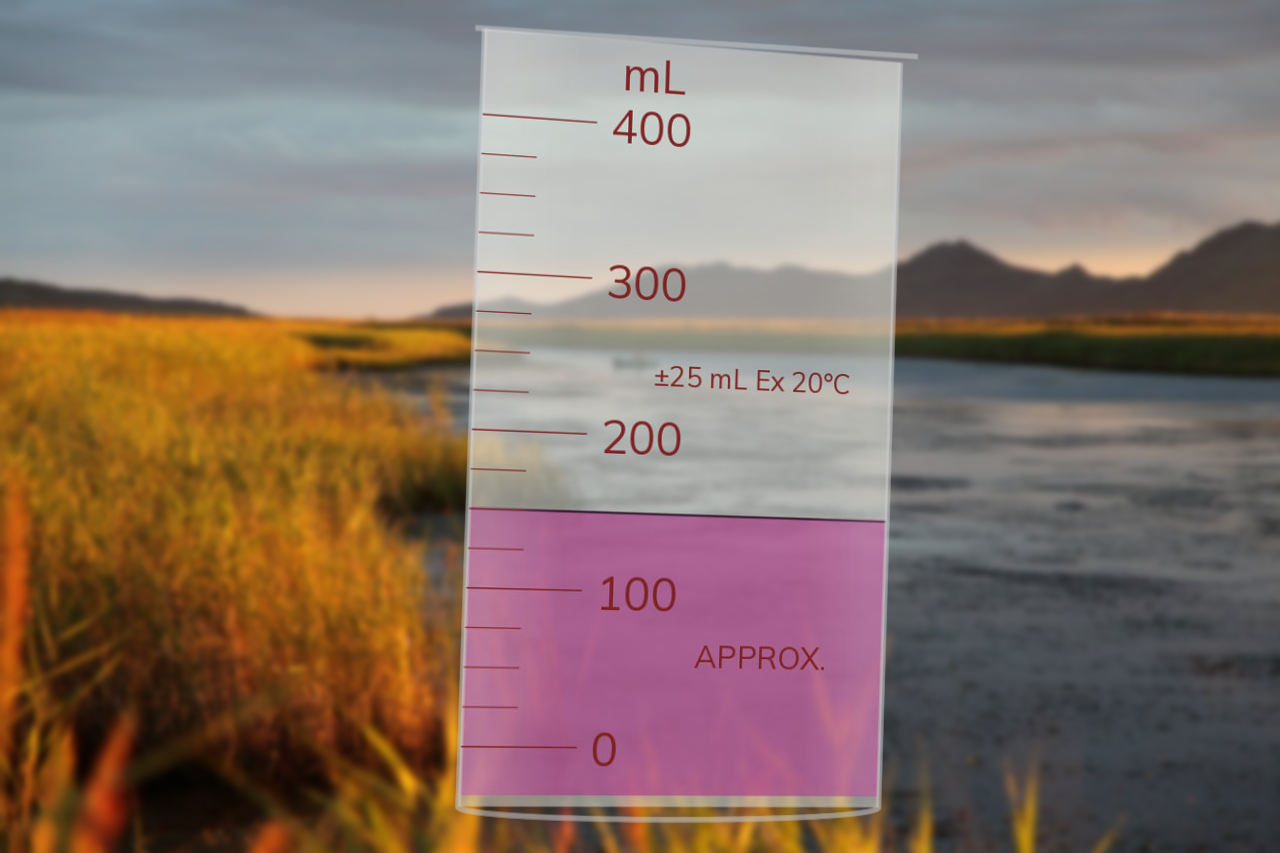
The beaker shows 150 (mL)
